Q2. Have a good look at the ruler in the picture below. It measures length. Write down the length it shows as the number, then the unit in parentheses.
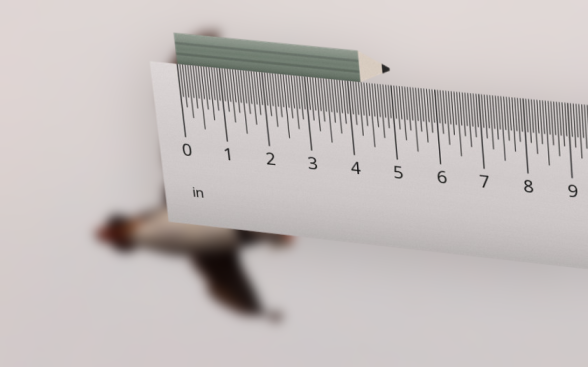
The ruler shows 5 (in)
